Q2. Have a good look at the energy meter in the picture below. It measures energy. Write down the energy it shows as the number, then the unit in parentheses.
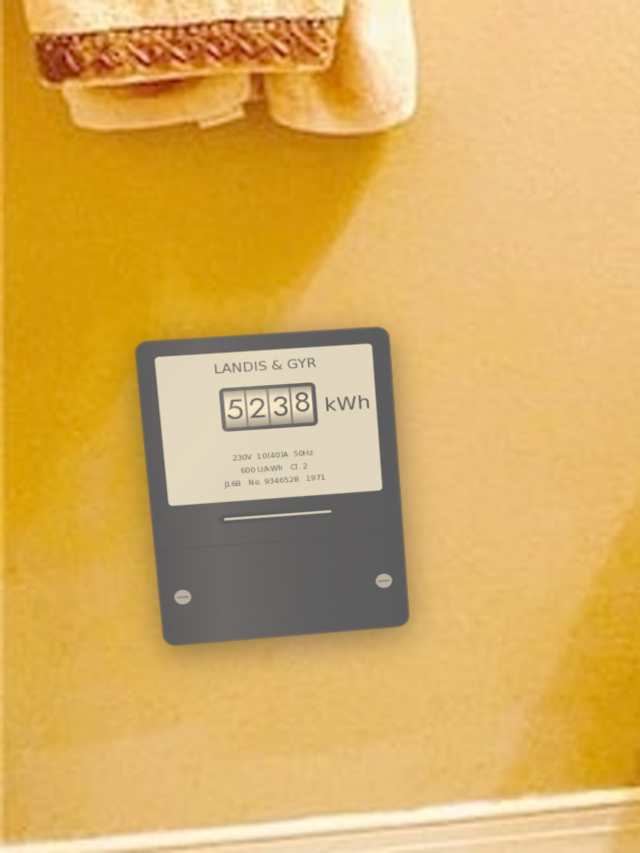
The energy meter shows 5238 (kWh)
